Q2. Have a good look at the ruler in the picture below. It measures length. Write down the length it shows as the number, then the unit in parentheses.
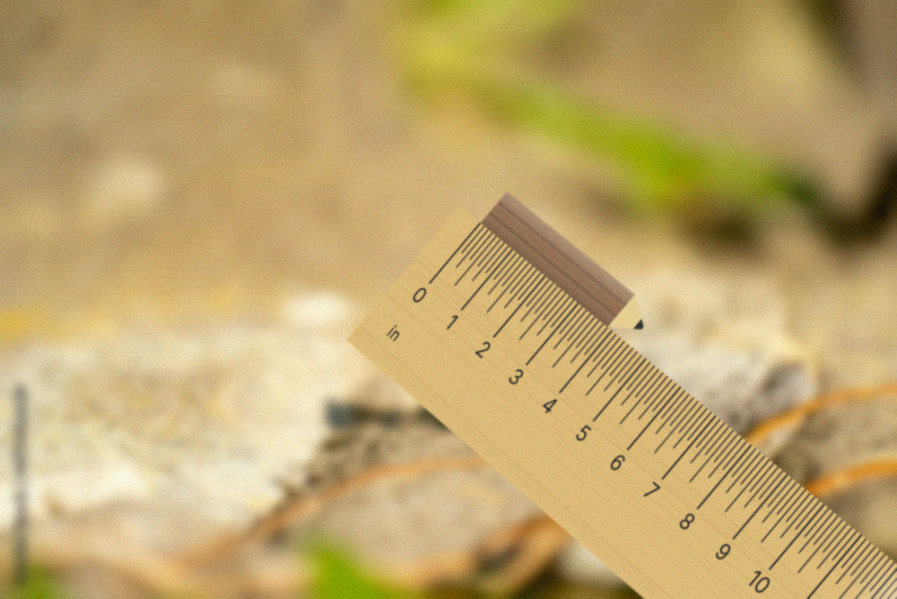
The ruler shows 4.5 (in)
